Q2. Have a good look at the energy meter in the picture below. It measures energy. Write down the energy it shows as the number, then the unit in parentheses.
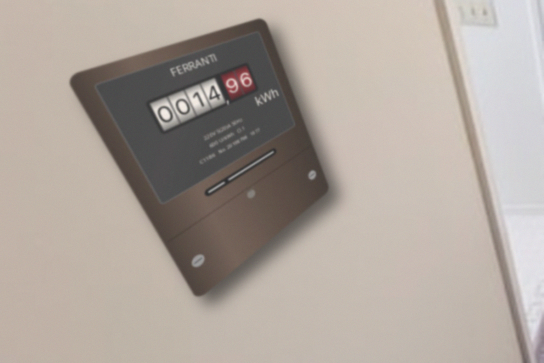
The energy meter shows 14.96 (kWh)
